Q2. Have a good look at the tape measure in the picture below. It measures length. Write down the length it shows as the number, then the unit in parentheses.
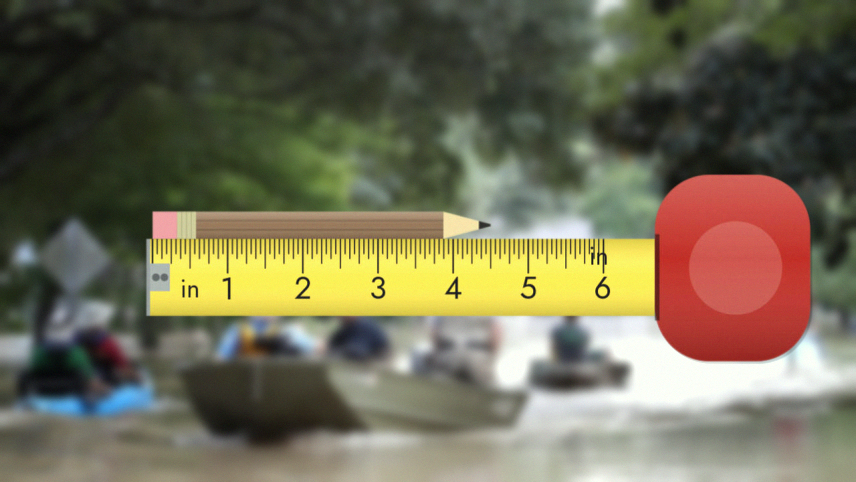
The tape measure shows 4.5 (in)
